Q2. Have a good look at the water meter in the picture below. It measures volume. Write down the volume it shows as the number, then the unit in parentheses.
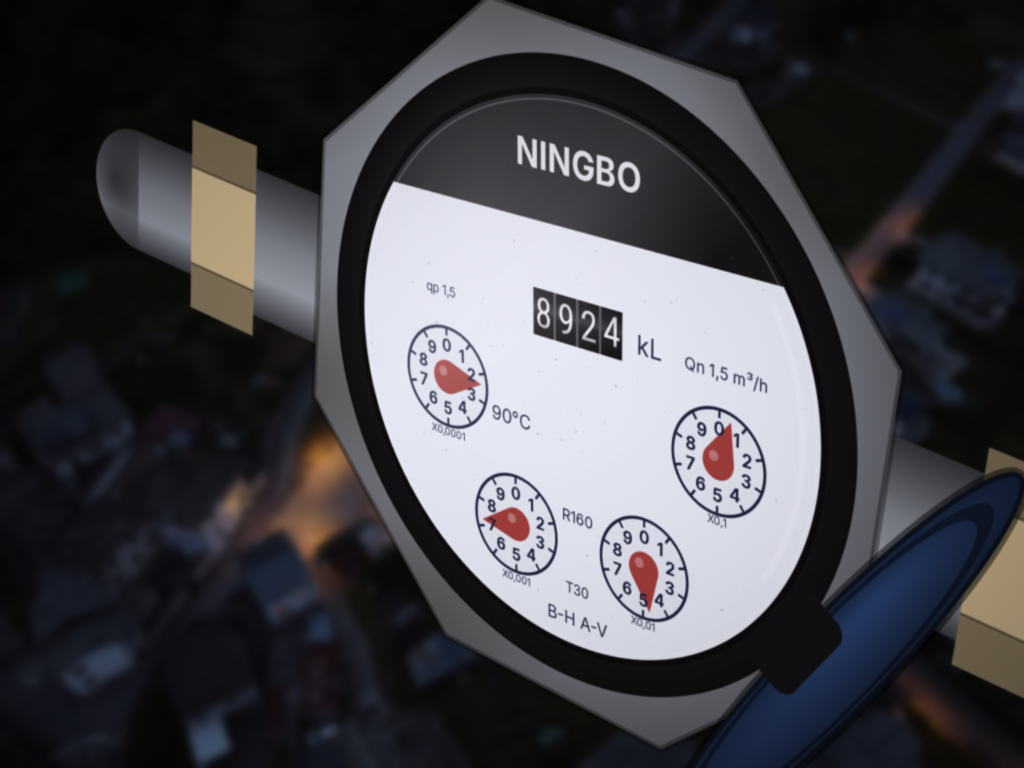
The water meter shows 8924.0472 (kL)
